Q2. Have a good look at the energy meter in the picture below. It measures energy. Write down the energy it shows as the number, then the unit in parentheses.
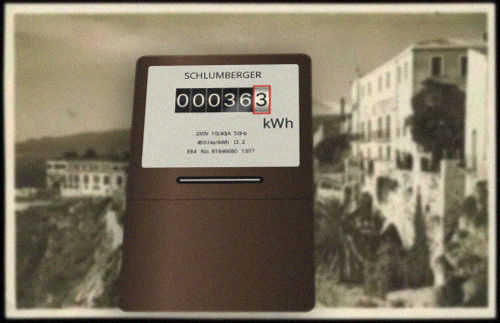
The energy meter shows 36.3 (kWh)
